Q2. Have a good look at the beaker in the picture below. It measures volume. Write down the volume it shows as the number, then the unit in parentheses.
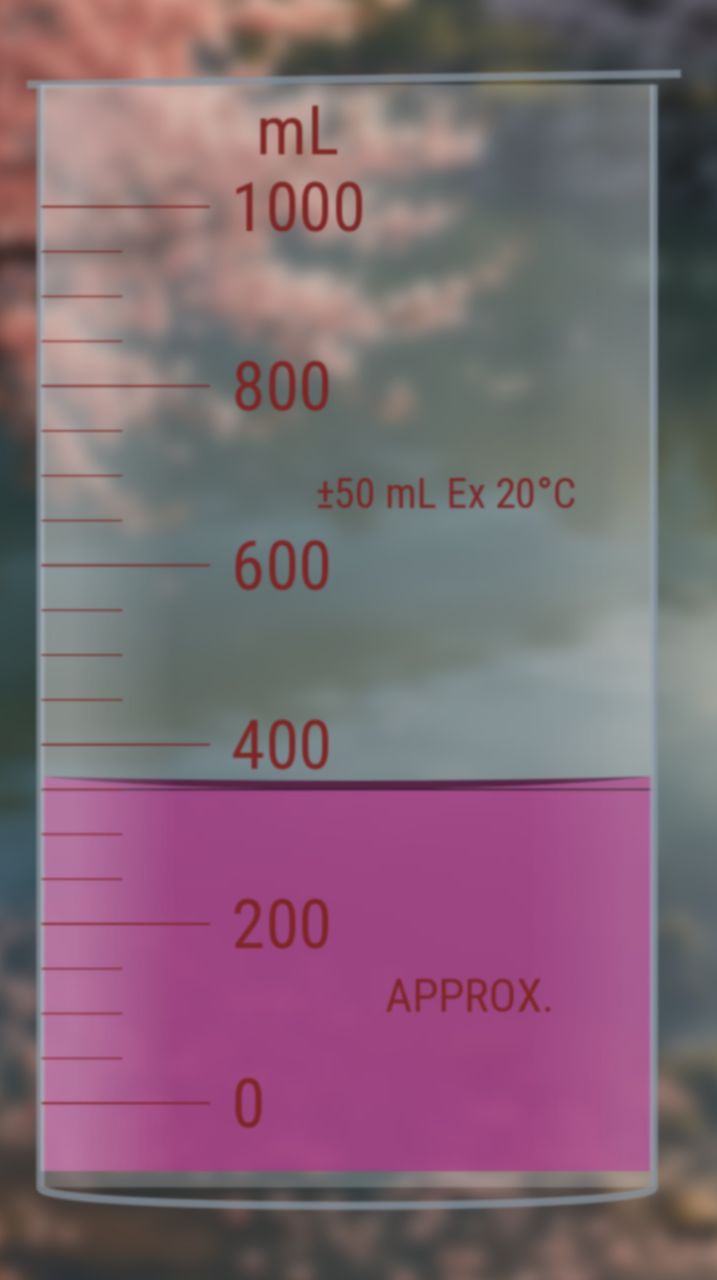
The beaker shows 350 (mL)
